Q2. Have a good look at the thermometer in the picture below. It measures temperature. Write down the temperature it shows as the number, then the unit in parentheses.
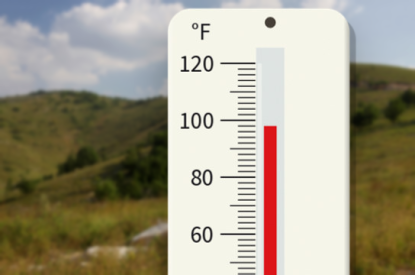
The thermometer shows 98 (°F)
